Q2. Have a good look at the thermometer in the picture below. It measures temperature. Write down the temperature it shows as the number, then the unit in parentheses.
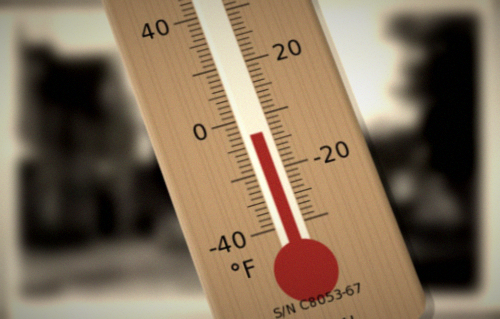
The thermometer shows -6 (°F)
